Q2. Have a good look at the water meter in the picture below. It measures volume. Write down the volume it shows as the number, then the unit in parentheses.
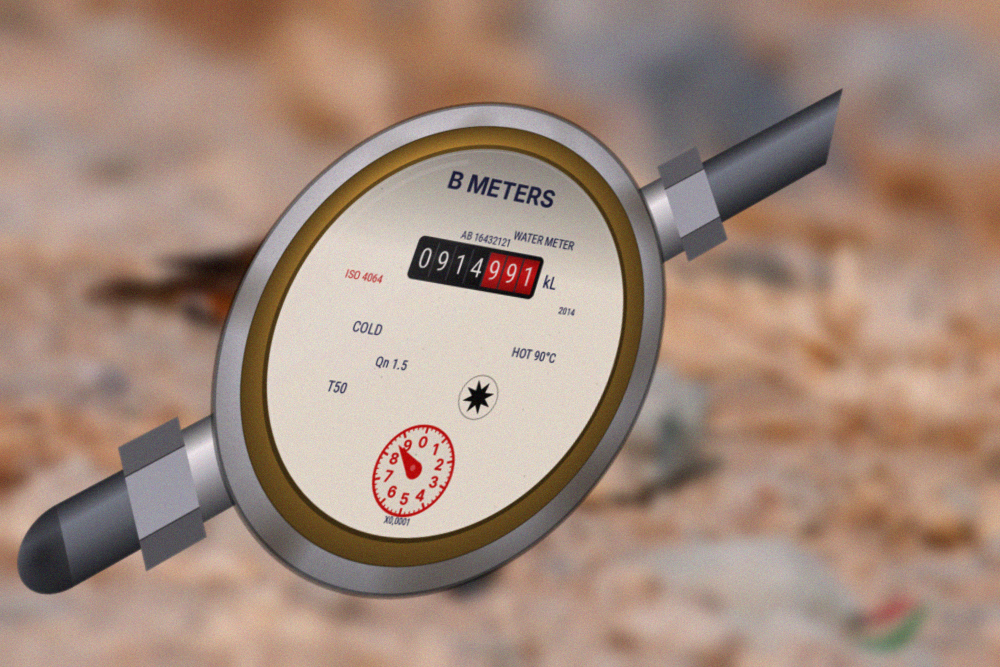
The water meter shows 914.9918 (kL)
